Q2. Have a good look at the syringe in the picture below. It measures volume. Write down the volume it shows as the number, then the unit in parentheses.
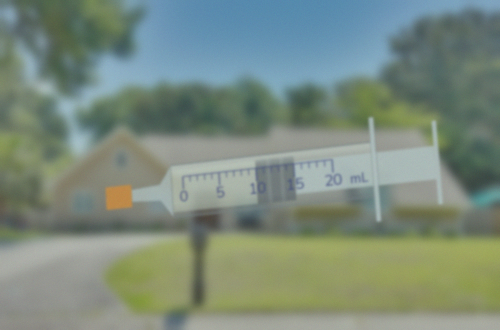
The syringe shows 10 (mL)
